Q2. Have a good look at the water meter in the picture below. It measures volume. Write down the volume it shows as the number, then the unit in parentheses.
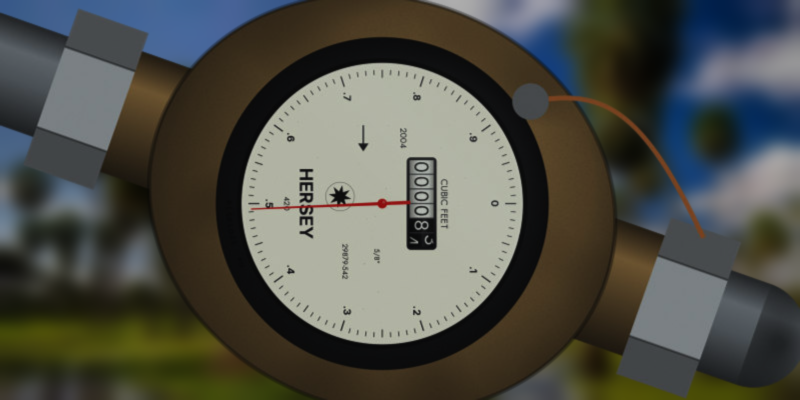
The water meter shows 83.49 (ft³)
